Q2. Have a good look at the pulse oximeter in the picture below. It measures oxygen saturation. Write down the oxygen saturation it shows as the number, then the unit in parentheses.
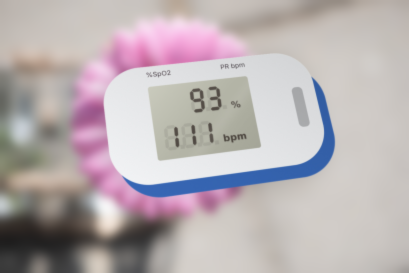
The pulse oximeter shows 93 (%)
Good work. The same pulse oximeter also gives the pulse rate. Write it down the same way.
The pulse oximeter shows 111 (bpm)
